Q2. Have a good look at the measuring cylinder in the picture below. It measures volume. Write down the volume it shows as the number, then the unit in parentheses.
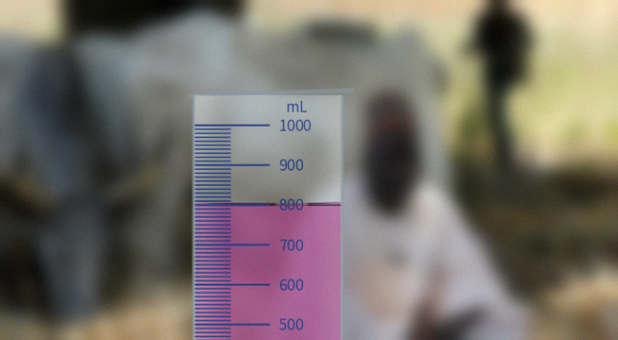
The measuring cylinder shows 800 (mL)
